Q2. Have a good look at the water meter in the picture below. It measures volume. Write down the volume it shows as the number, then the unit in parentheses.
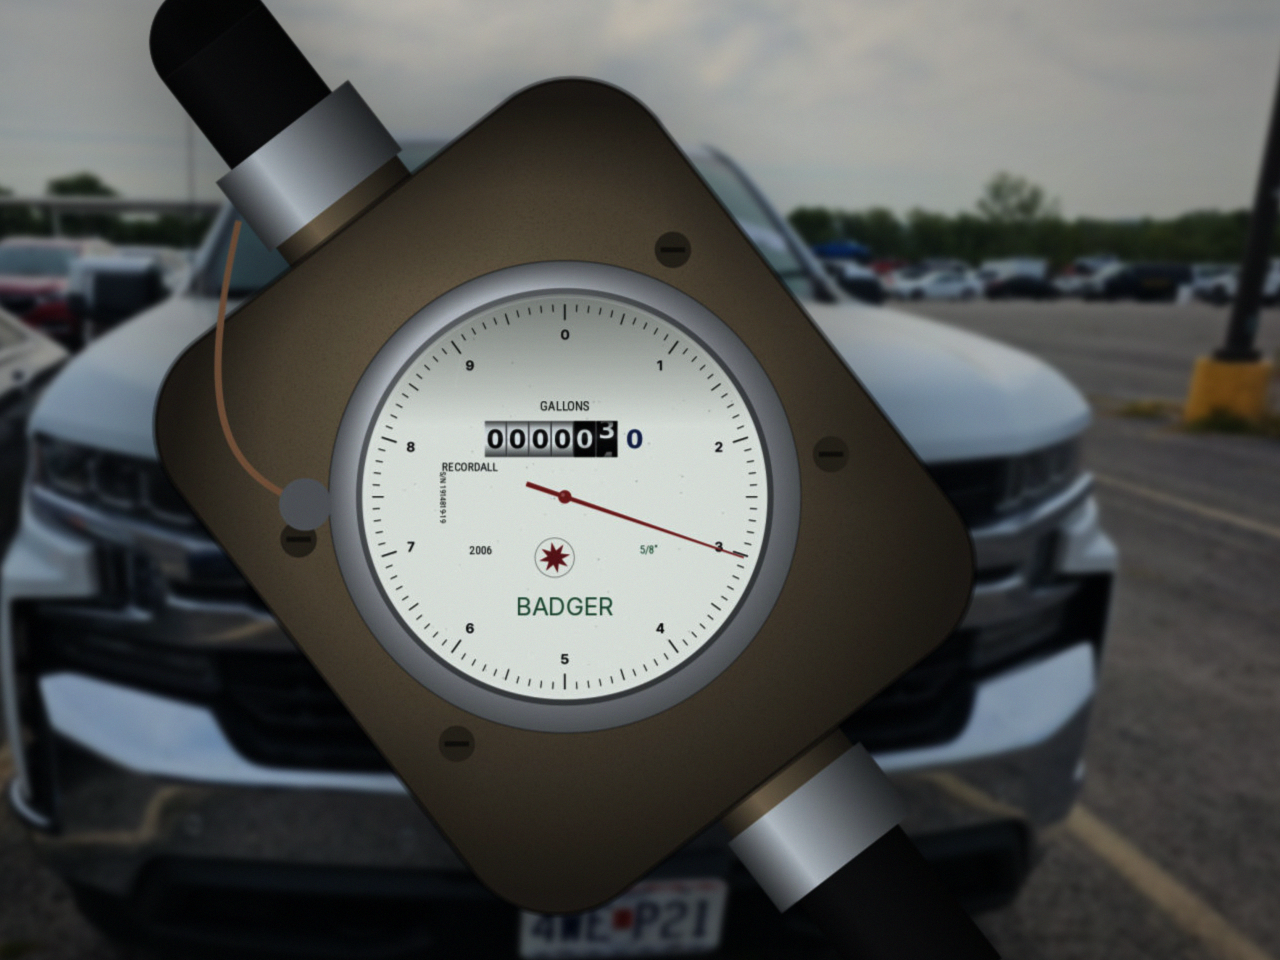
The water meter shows 33.0 (gal)
